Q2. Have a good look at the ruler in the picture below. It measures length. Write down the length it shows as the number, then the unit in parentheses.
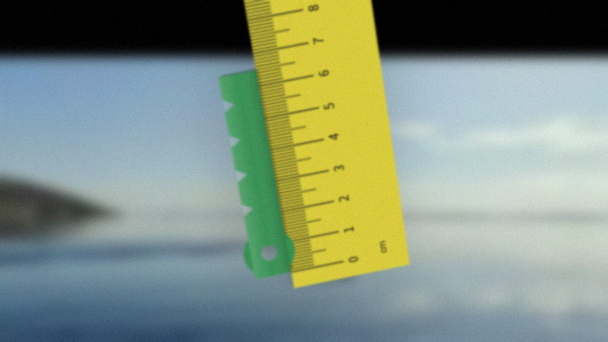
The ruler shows 6.5 (cm)
